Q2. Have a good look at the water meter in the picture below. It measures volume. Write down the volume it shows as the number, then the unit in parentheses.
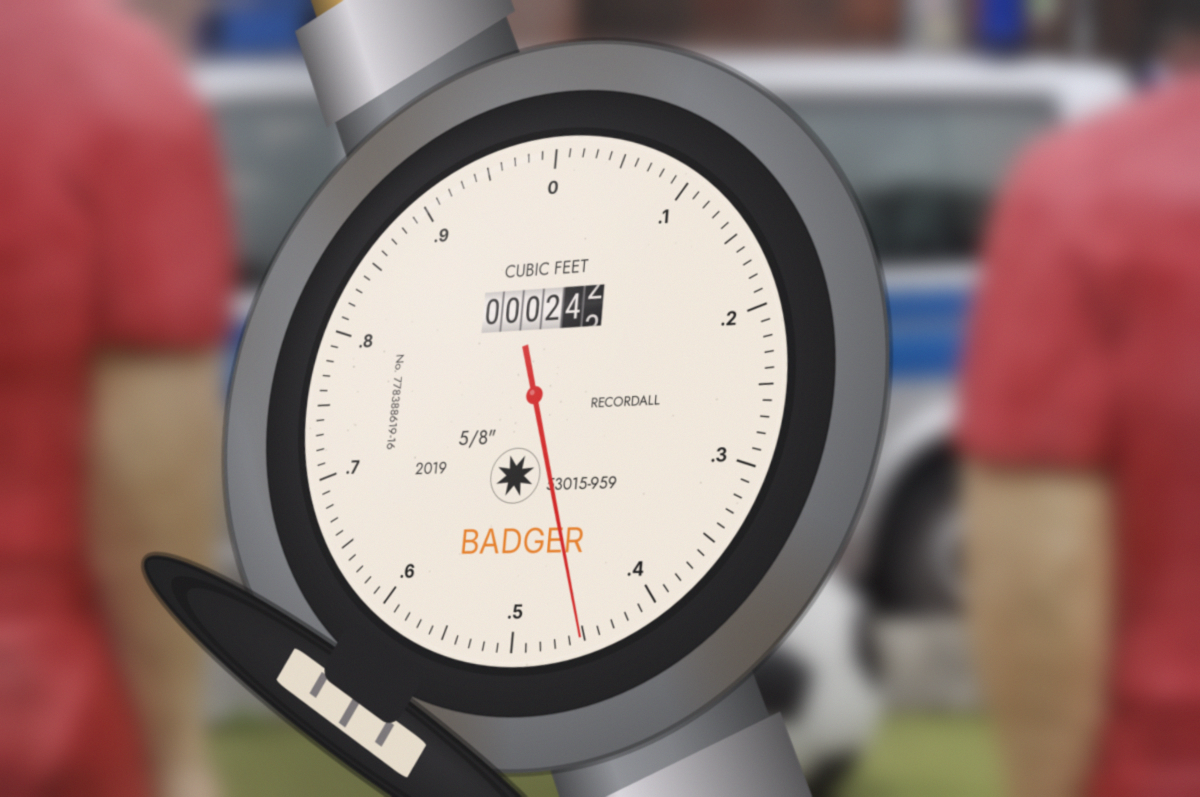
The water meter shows 242.45 (ft³)
